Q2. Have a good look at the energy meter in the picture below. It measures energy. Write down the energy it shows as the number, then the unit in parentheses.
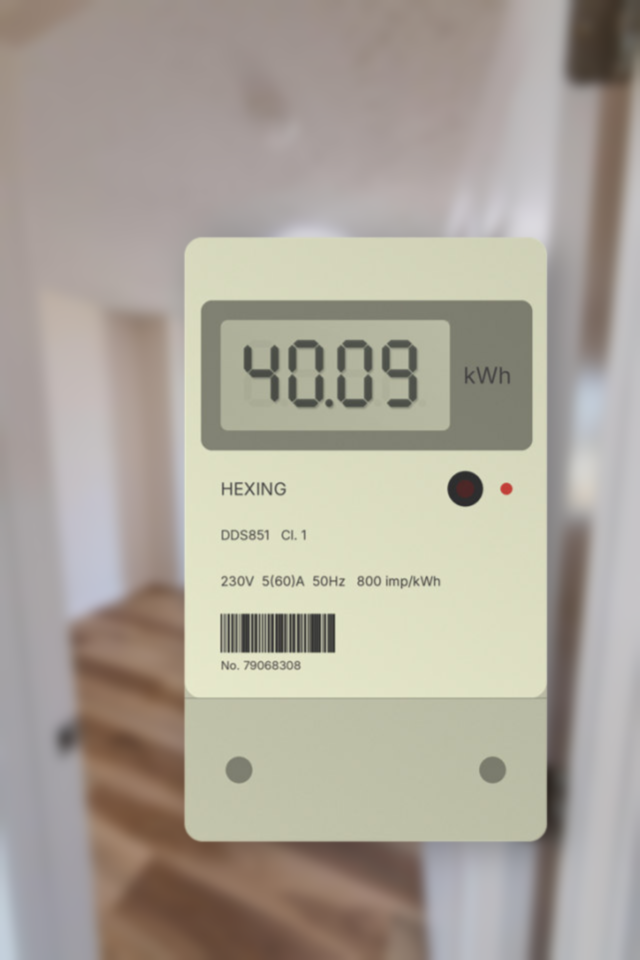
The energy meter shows 40.09 (kWh)
